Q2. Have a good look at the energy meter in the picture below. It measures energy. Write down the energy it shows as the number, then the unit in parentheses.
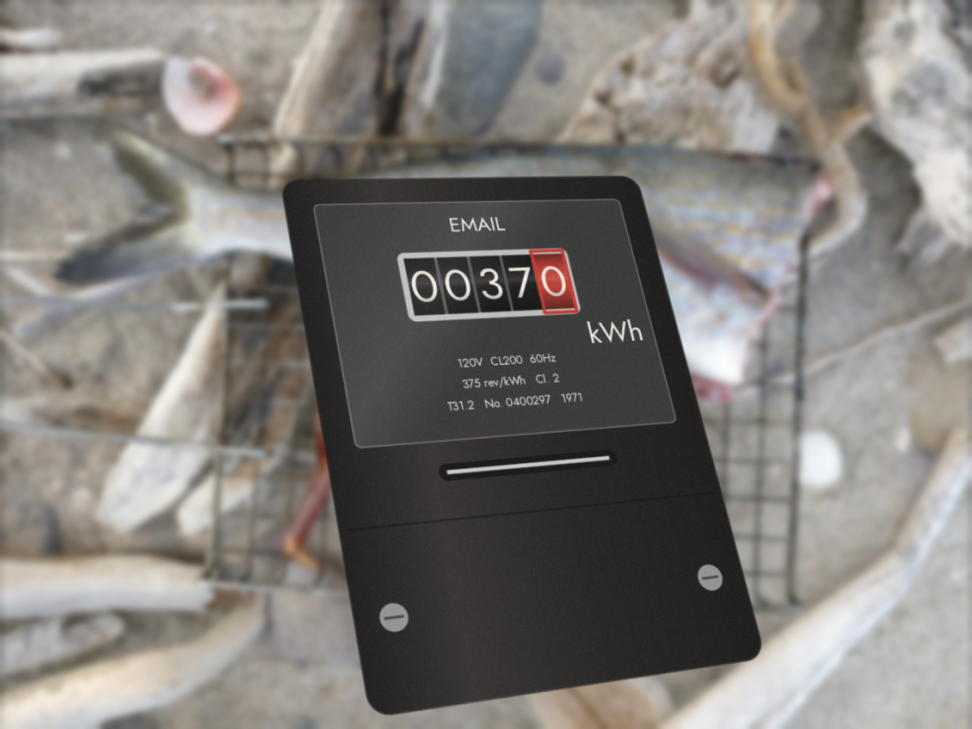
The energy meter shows 37.0 (kWh)
